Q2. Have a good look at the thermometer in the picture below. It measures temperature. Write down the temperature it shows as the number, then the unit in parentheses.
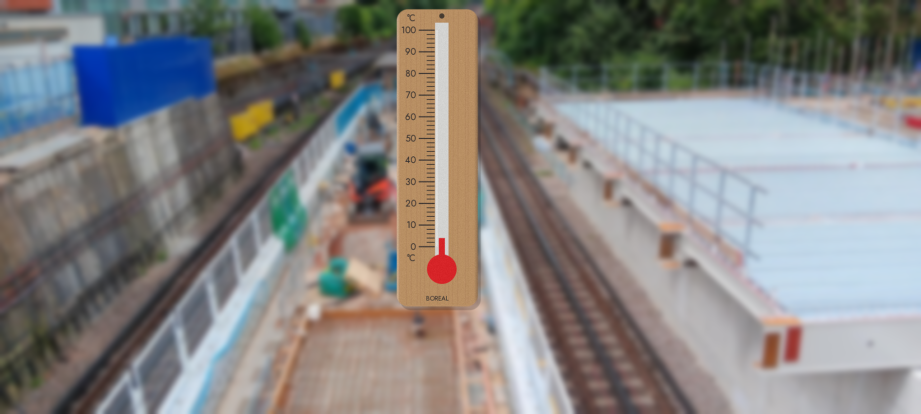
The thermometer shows 4 (°C)
